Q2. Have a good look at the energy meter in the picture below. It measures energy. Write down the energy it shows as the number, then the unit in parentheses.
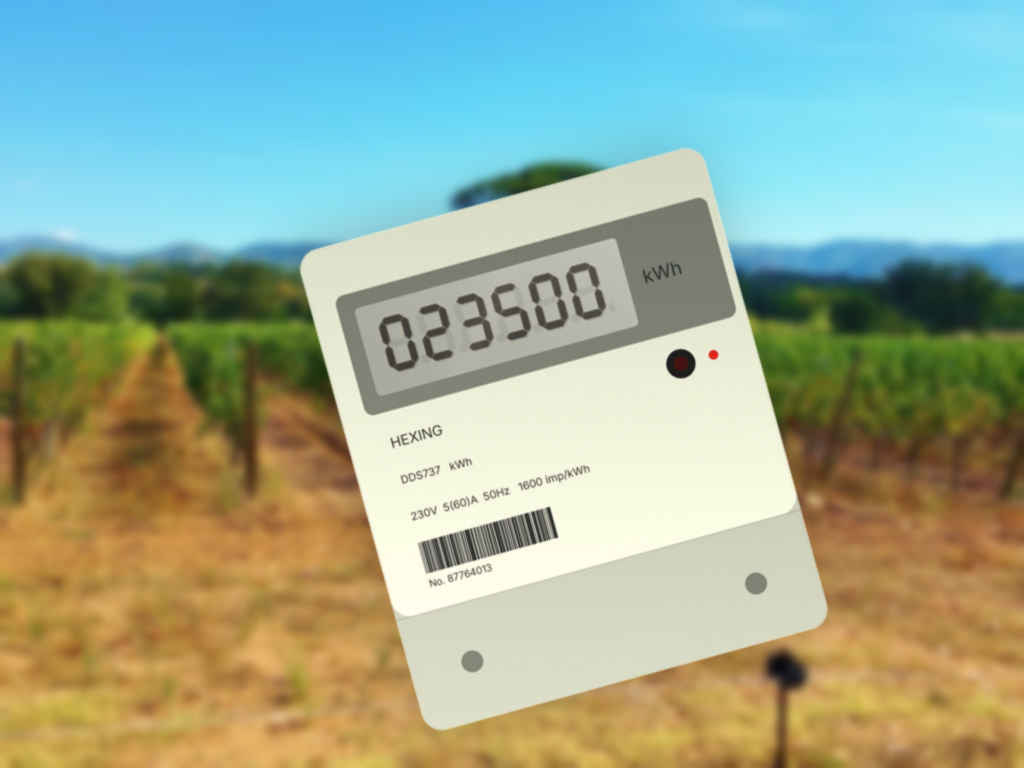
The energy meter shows 23500 (kWh)
